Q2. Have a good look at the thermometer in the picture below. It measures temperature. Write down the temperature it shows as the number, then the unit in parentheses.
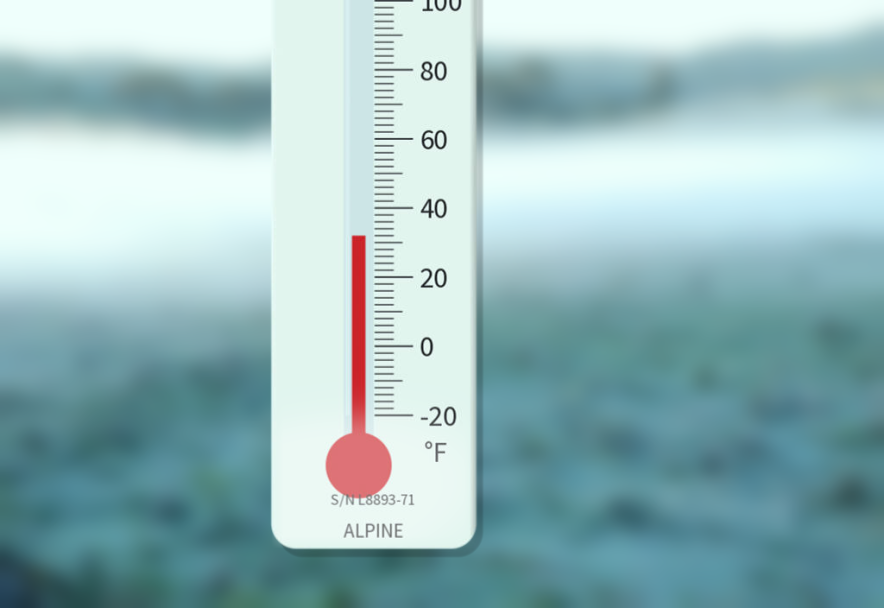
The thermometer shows 32 (°F)
